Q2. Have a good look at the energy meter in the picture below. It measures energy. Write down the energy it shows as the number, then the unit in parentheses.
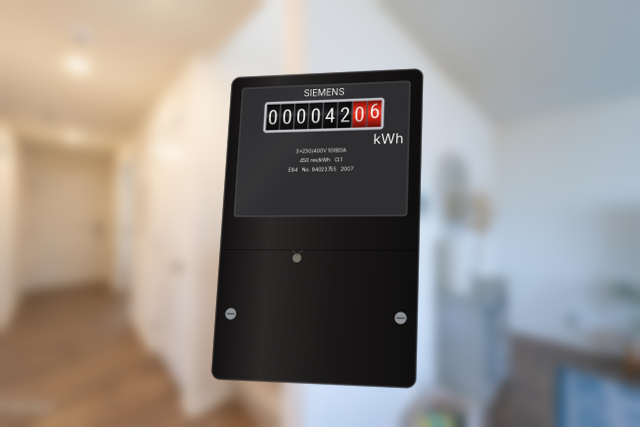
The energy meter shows 42.06 (kWh)
